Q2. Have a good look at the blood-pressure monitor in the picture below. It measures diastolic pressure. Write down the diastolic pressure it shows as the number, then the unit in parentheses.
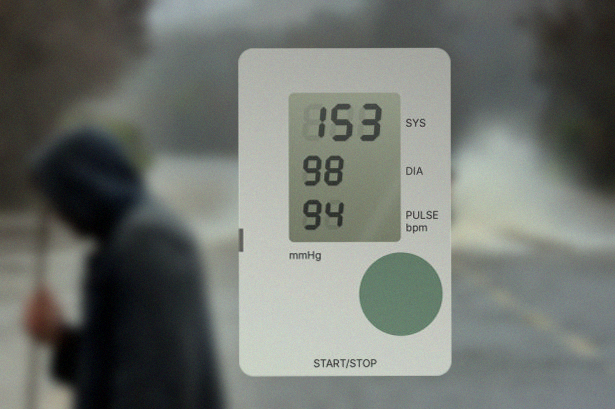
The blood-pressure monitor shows 98 (mmHg)
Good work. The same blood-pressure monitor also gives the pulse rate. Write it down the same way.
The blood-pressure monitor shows 94 (bpm)
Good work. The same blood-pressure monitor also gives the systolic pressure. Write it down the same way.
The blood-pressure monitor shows 153 (mmHg)
